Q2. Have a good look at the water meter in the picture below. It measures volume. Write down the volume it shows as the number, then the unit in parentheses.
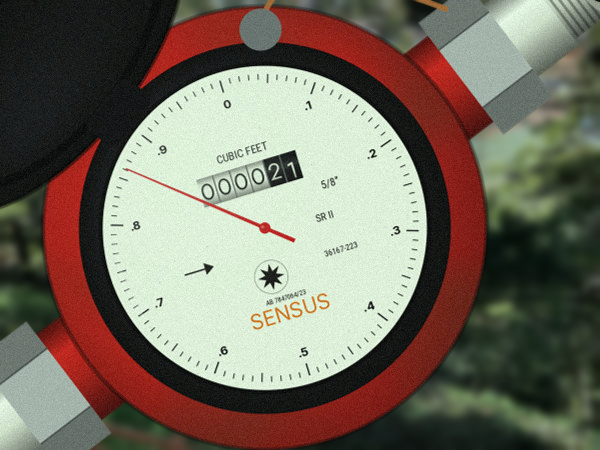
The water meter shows 20.86 (ft³)
